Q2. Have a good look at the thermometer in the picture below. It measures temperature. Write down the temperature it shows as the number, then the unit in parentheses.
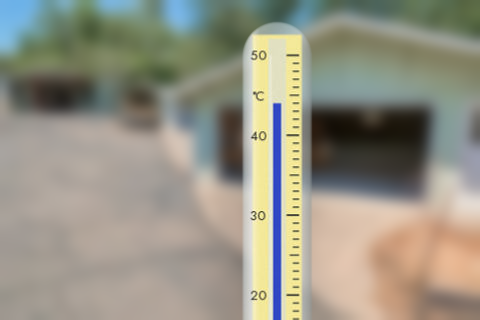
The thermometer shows 44 (°C)
